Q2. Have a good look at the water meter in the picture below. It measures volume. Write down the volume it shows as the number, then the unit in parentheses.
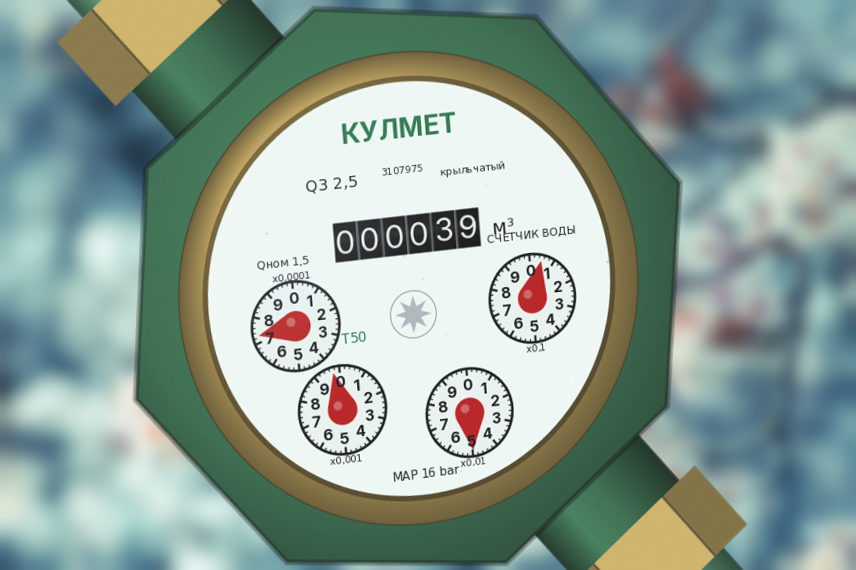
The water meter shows 39.0497 (m³)
